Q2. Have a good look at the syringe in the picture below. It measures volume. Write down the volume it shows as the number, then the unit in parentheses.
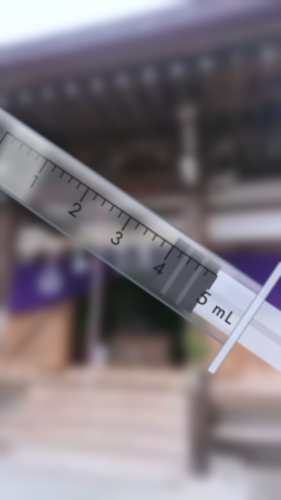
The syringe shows 4 (mL)
